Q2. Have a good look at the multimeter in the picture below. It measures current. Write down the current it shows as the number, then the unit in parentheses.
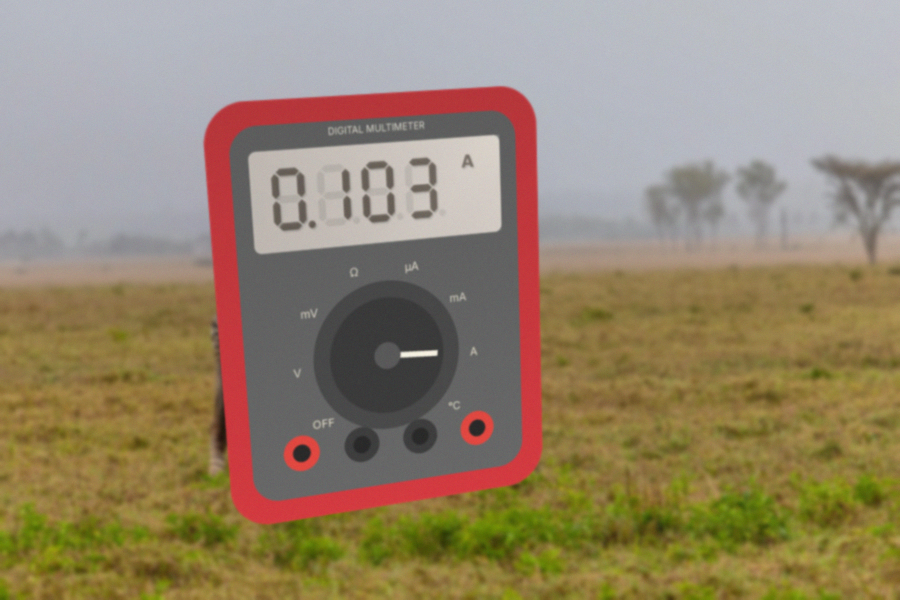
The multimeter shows 0.103 (A)
